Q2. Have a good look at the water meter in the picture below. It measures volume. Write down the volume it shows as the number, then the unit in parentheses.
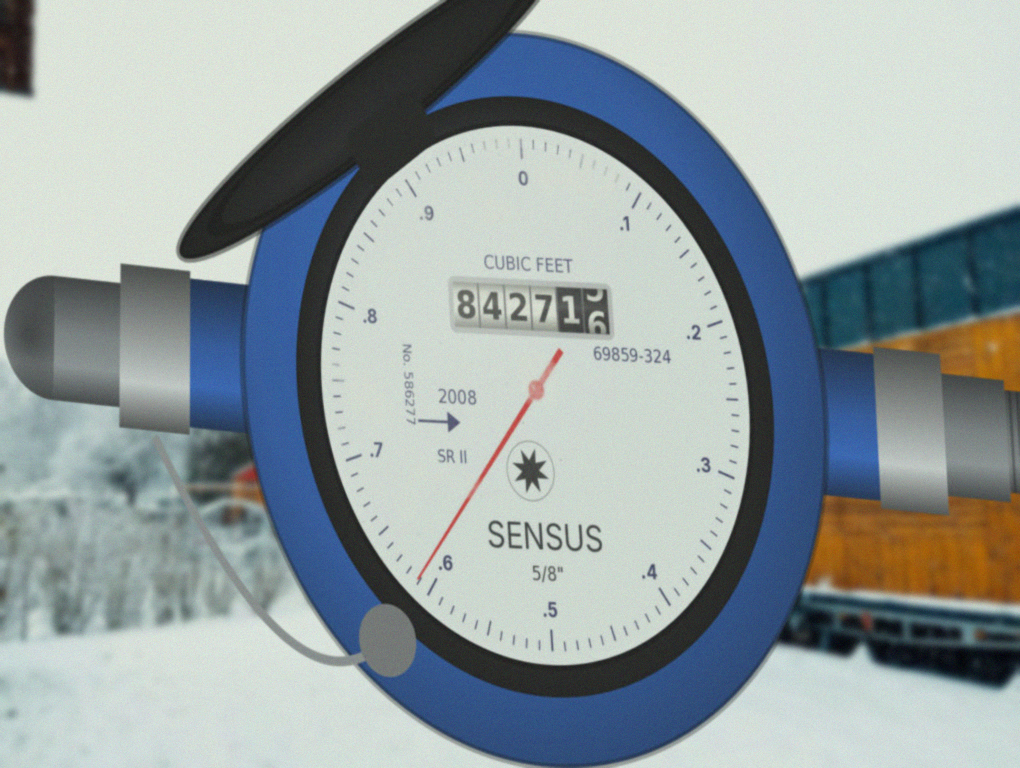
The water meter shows 842715.61 (ft³)
